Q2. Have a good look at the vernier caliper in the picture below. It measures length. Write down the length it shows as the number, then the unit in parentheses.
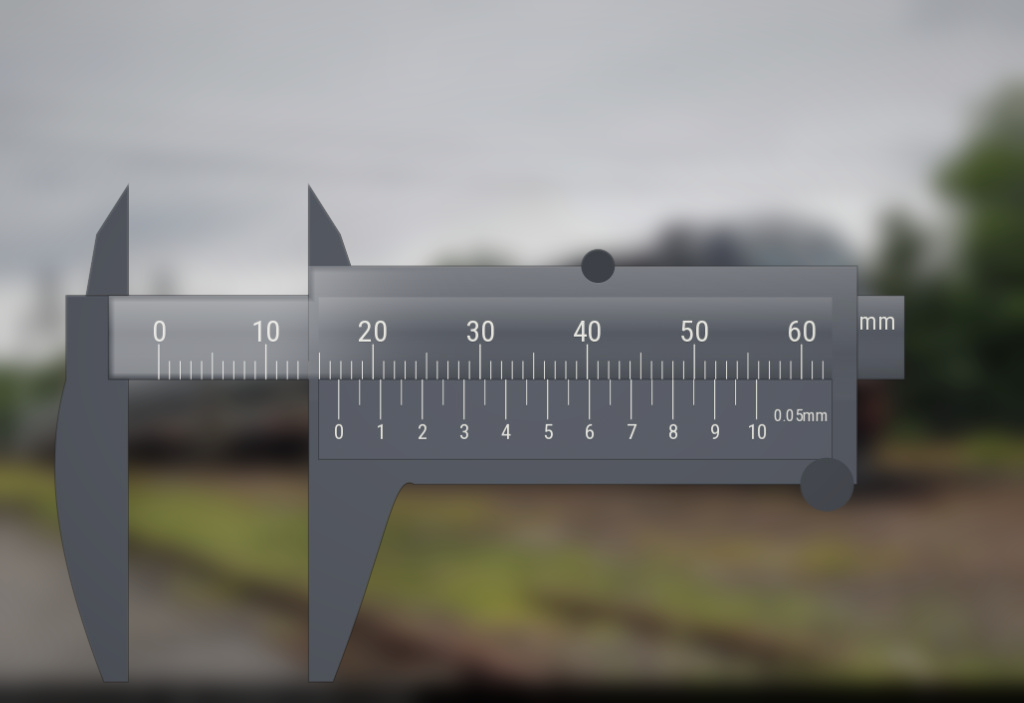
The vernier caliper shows 16.8 (mm)
